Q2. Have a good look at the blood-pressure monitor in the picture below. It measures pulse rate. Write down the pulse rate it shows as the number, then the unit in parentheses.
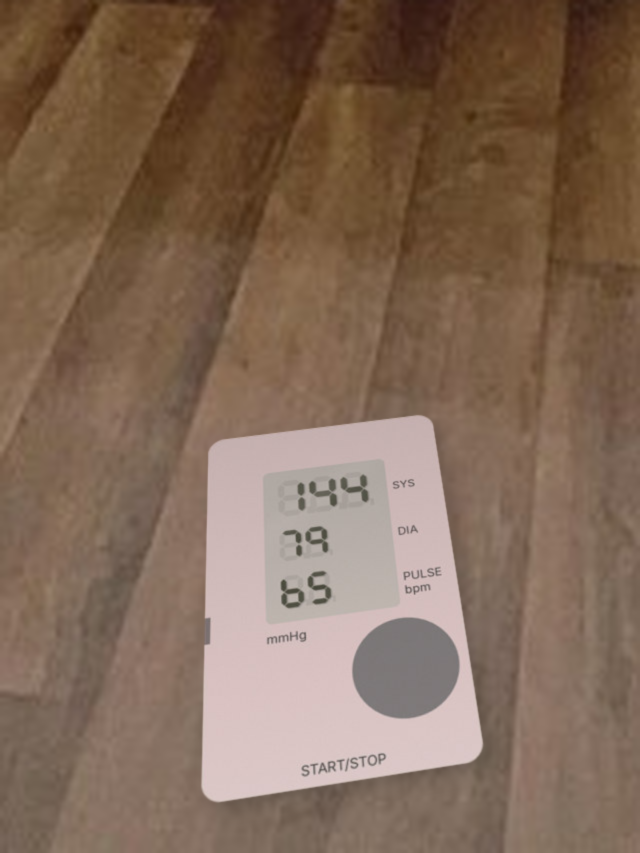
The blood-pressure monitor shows 65 (bpm)
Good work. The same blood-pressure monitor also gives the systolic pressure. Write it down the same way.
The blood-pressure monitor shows 144 (mmHg)
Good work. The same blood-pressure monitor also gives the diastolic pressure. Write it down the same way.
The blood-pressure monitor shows 79 (mmHg)
